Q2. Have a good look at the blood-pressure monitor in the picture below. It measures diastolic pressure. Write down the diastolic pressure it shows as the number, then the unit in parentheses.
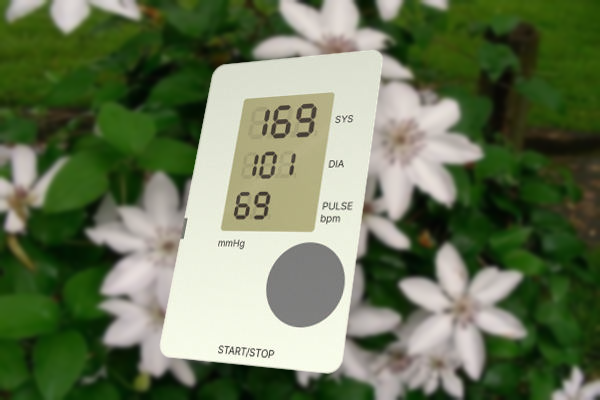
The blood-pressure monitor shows 101 (mmHg)
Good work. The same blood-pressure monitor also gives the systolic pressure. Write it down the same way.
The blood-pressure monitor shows 169 (mmHg)
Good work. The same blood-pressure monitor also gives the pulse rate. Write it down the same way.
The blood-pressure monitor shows 69 (bpm)
